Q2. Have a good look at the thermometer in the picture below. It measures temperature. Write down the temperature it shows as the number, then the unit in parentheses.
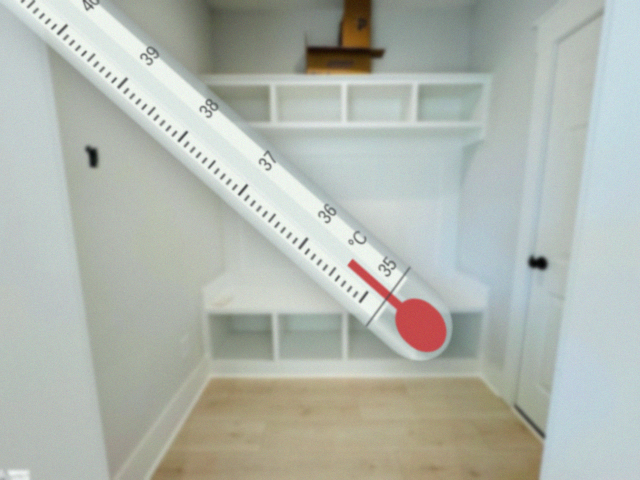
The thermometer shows 35.4 (°C)
